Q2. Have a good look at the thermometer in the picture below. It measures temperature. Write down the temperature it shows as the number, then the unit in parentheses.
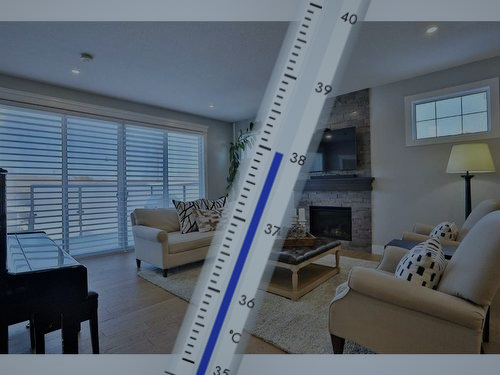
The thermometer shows 38 (°C)
